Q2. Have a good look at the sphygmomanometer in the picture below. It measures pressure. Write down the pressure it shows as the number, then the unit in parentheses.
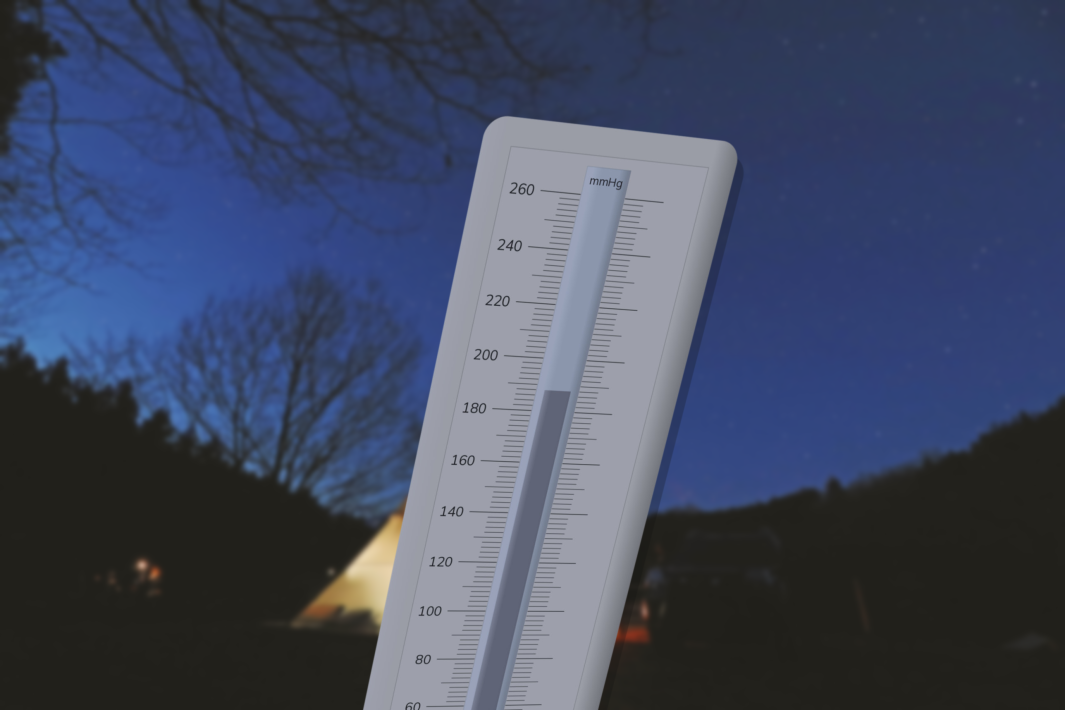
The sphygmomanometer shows 188 (mmHg)
